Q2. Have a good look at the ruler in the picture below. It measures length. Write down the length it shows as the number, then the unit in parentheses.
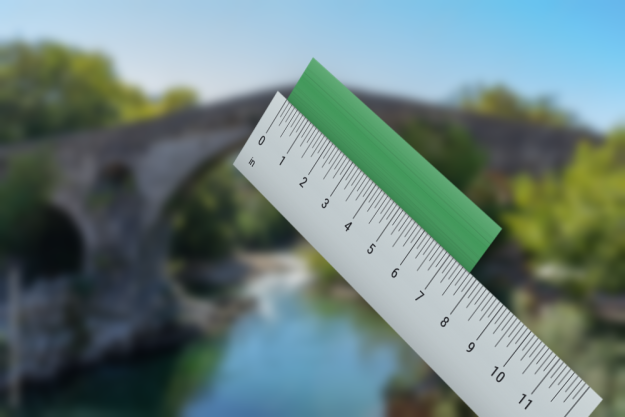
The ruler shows 7.75 (in)
